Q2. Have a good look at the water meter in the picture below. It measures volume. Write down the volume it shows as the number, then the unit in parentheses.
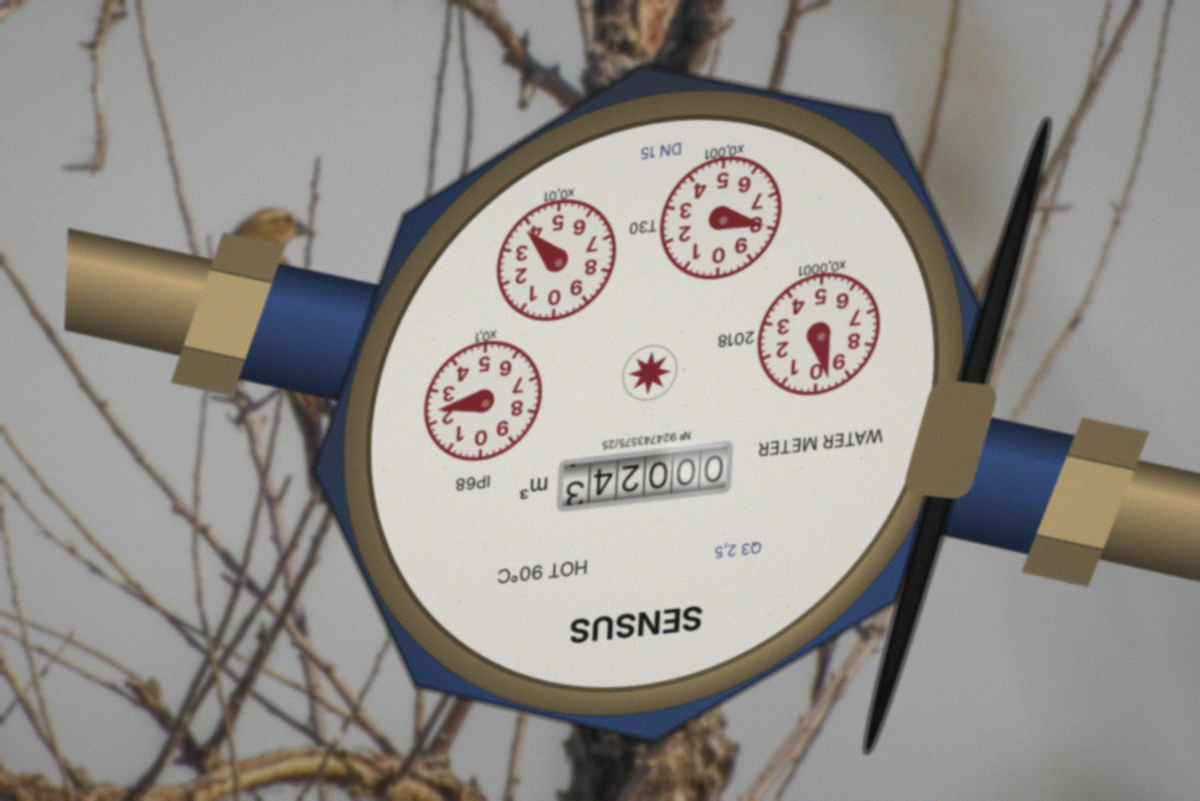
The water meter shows 243.2379 (m³)
